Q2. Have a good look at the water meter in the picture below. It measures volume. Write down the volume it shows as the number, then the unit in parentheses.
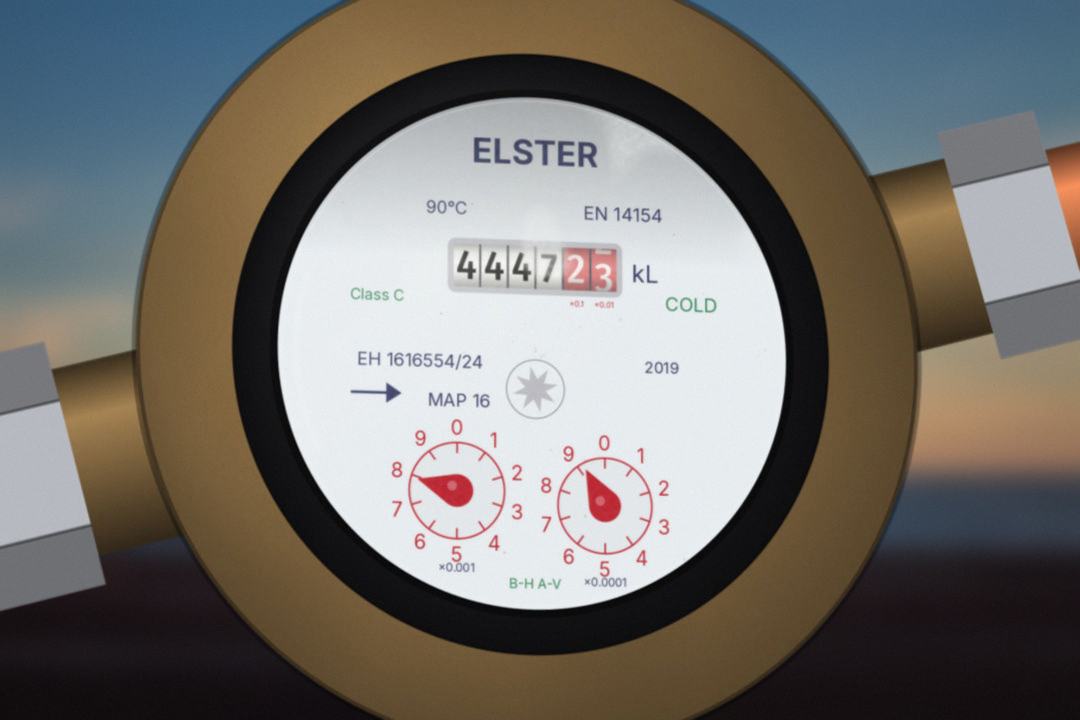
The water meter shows 4447.2279 (kL)
